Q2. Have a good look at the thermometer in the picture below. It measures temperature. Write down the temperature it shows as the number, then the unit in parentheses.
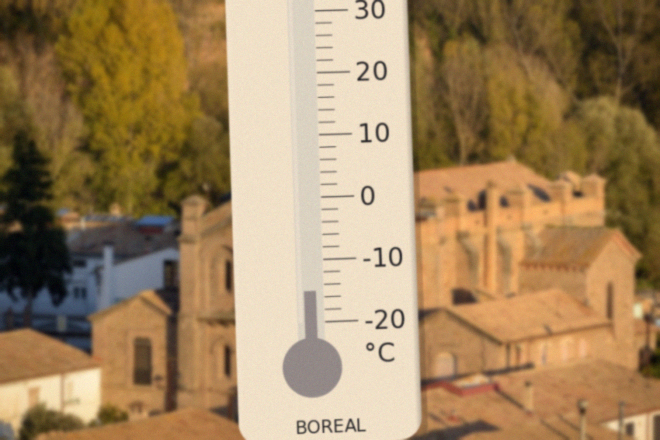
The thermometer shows -15 (°C)
